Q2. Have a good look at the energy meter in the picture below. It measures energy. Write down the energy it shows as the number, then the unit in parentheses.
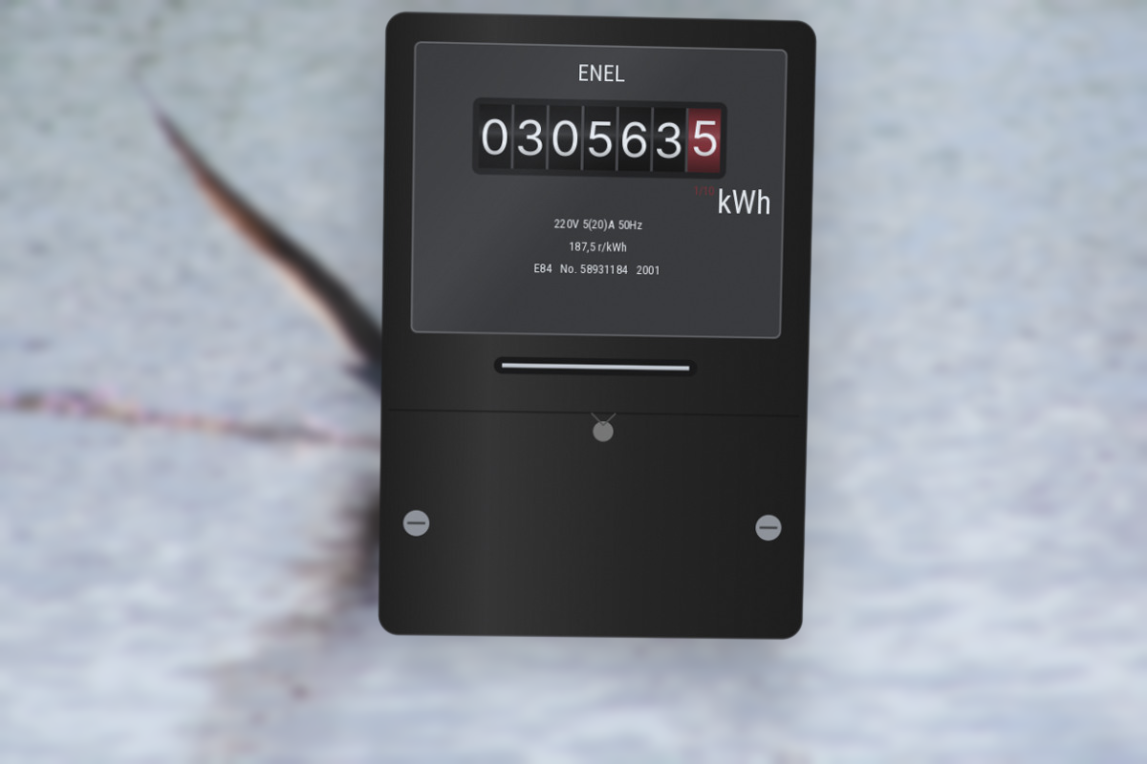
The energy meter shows 30563.5 (kWh)
